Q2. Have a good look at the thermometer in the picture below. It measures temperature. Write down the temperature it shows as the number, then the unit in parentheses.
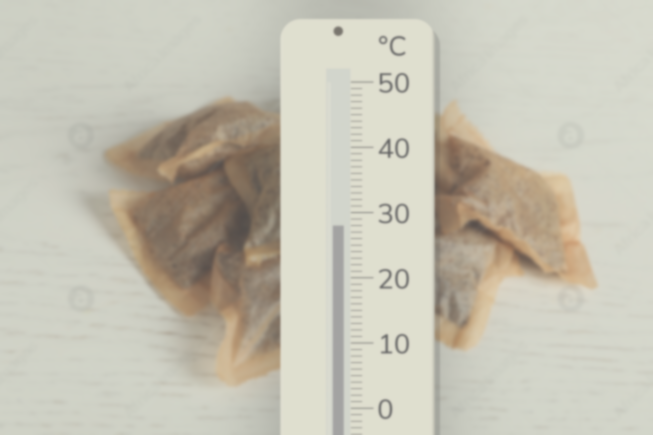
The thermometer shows 28 (°C)
